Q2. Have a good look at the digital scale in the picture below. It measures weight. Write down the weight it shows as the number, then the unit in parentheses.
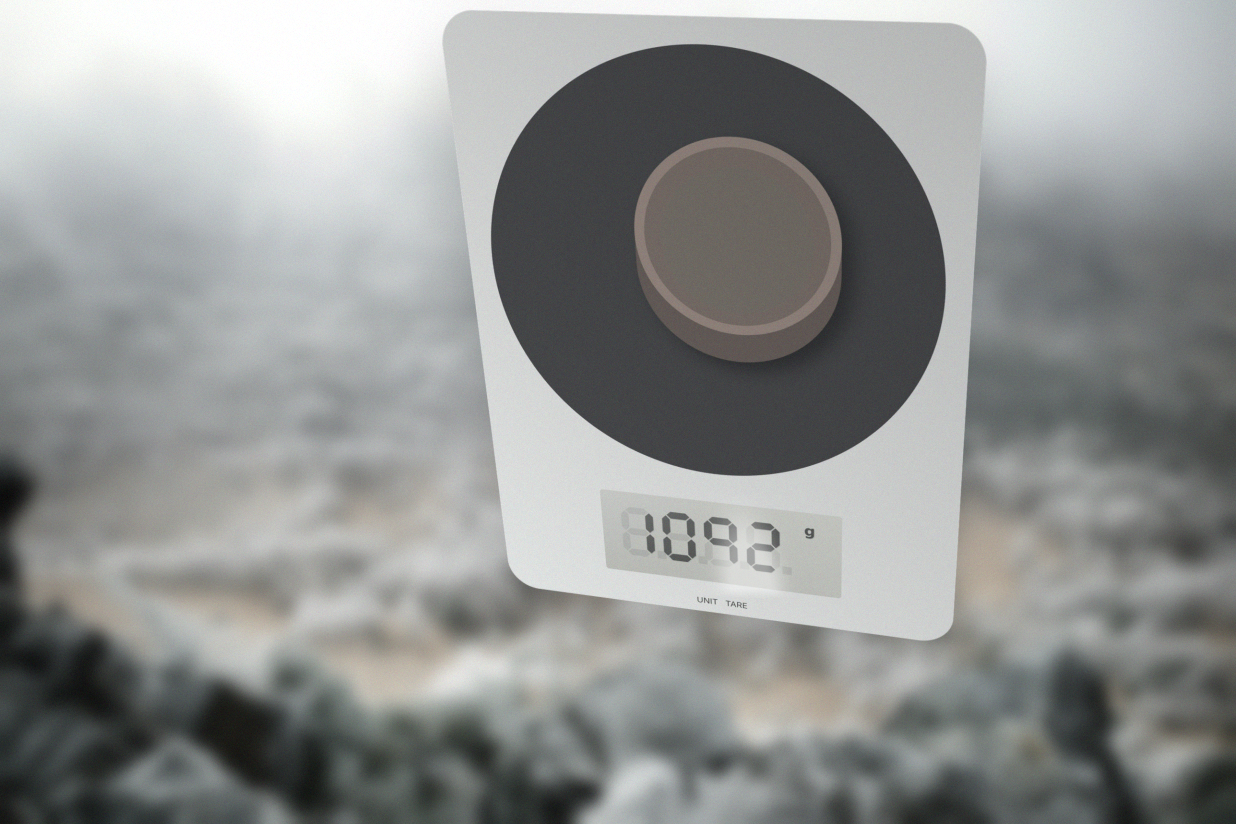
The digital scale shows 1092 (g)
